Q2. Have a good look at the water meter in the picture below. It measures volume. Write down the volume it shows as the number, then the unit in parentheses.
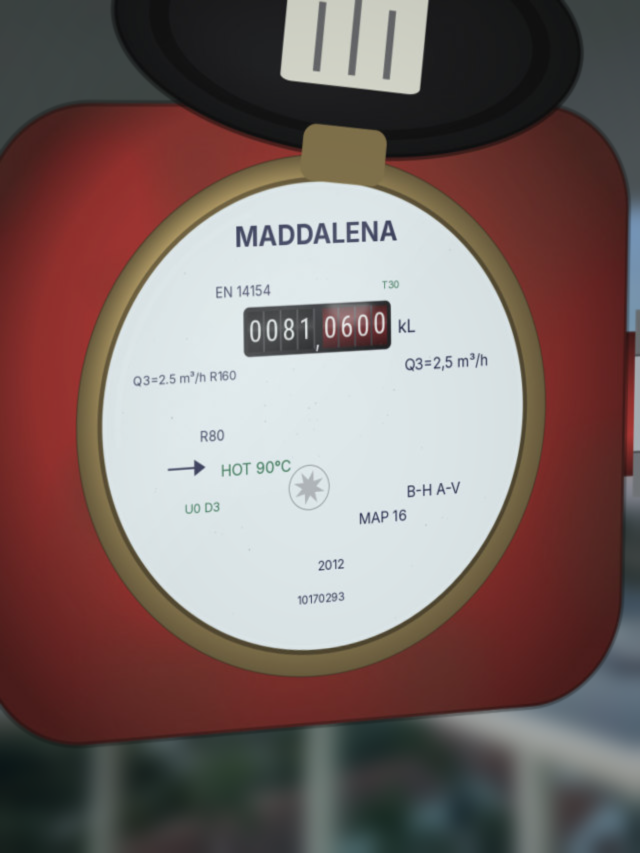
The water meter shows 81.0600 (kL)
